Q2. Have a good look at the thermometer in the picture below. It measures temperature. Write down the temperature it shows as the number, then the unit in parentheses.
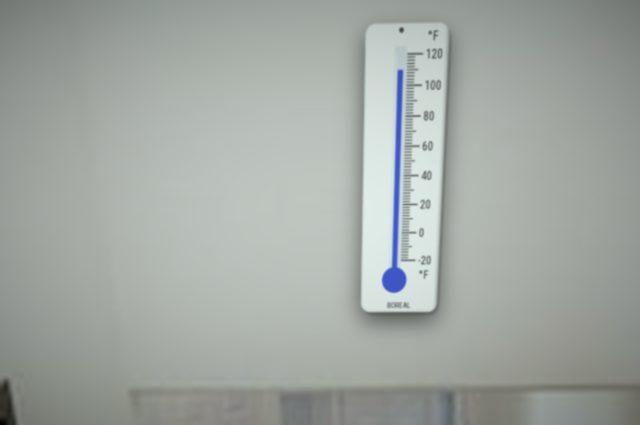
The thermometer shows 110 (°F)
